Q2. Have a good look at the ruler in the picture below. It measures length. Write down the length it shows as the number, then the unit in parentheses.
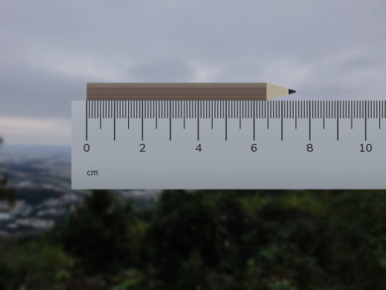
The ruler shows 7.5 (cm)
